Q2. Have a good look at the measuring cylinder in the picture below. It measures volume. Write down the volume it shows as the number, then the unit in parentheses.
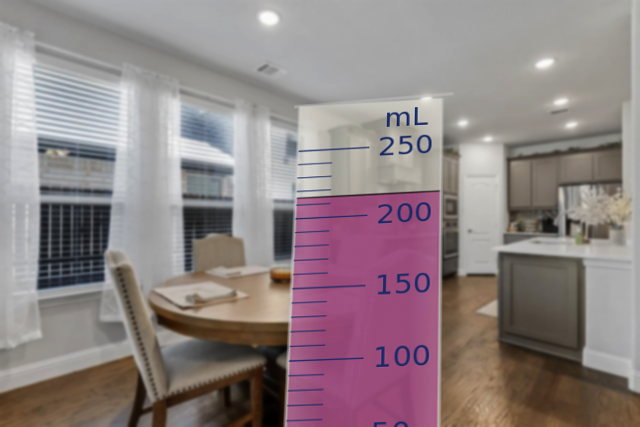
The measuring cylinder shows 215 (mL)
